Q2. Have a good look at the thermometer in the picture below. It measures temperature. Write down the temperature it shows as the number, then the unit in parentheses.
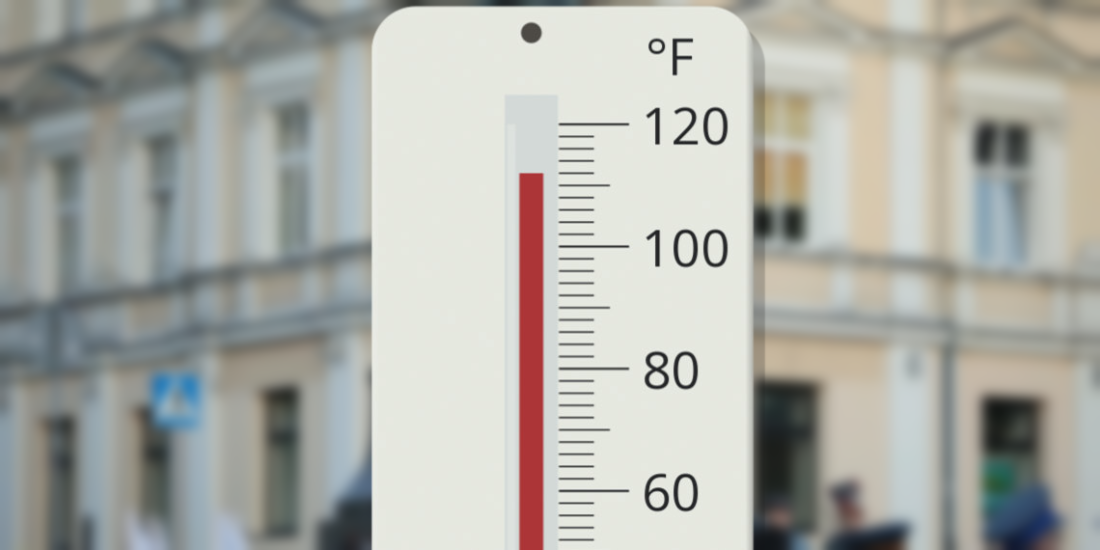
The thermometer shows 112 (°F)
